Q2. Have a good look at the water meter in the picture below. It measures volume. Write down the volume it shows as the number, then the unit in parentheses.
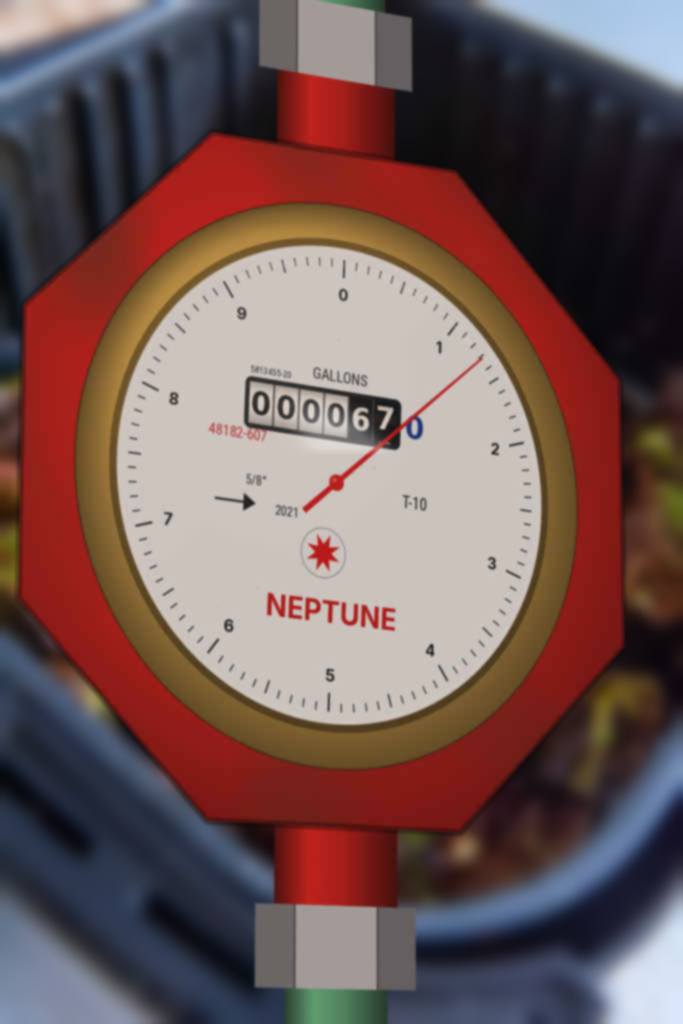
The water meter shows 671.3 (gal)
